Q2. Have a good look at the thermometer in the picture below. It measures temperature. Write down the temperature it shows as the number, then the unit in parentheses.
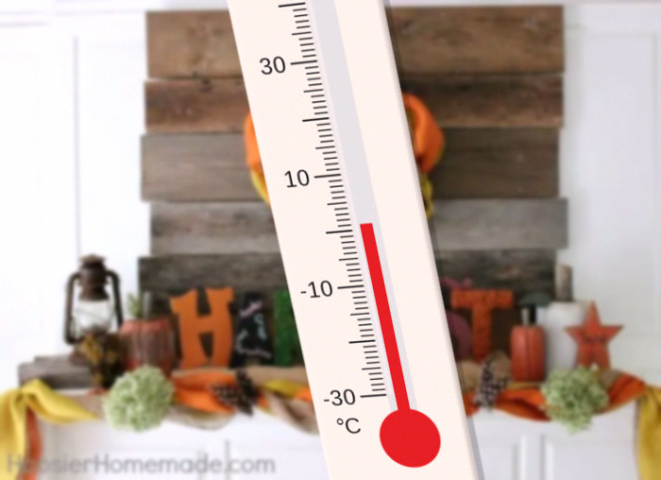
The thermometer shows 1 (°C)
